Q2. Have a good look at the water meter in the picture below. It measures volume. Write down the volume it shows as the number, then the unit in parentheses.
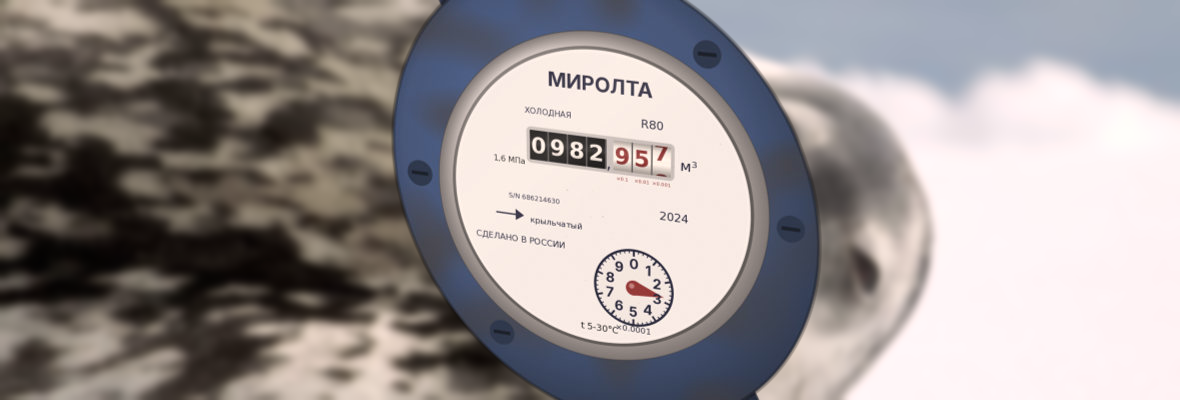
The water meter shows 982.9572 (m³)
